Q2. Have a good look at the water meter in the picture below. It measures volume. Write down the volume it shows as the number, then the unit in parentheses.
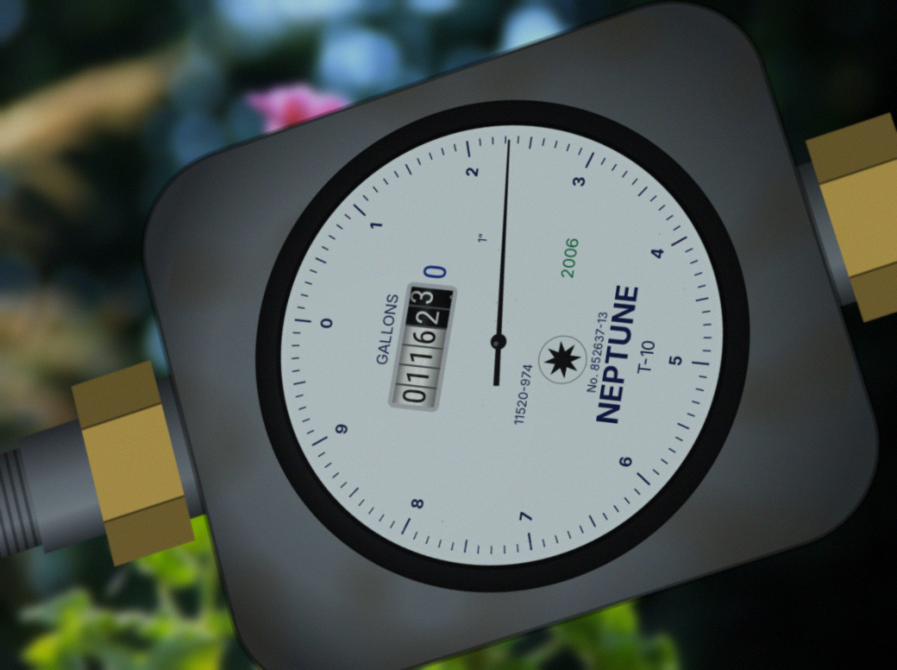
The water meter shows 116232.3 (gal)
